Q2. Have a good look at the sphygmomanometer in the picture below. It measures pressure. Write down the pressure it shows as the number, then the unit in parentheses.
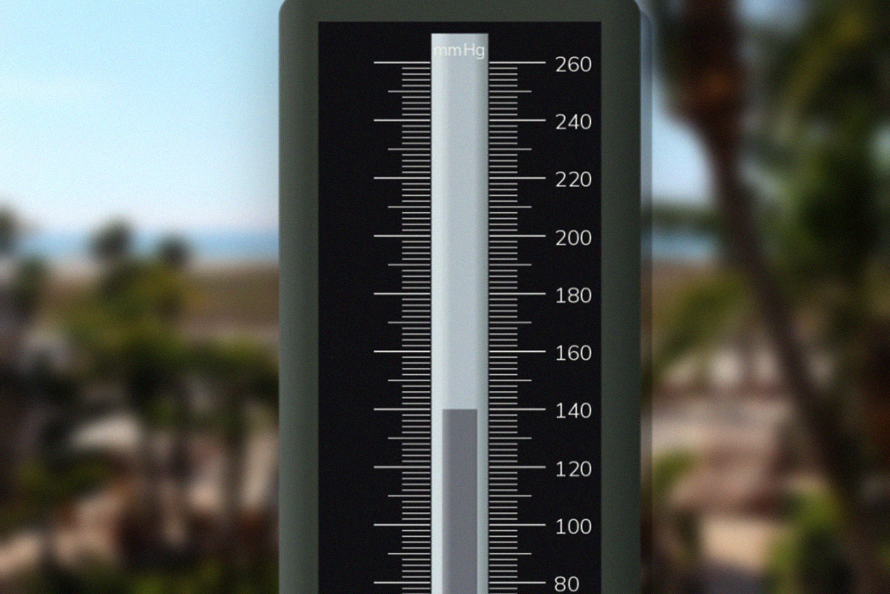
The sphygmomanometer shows 140 (mmHg)
